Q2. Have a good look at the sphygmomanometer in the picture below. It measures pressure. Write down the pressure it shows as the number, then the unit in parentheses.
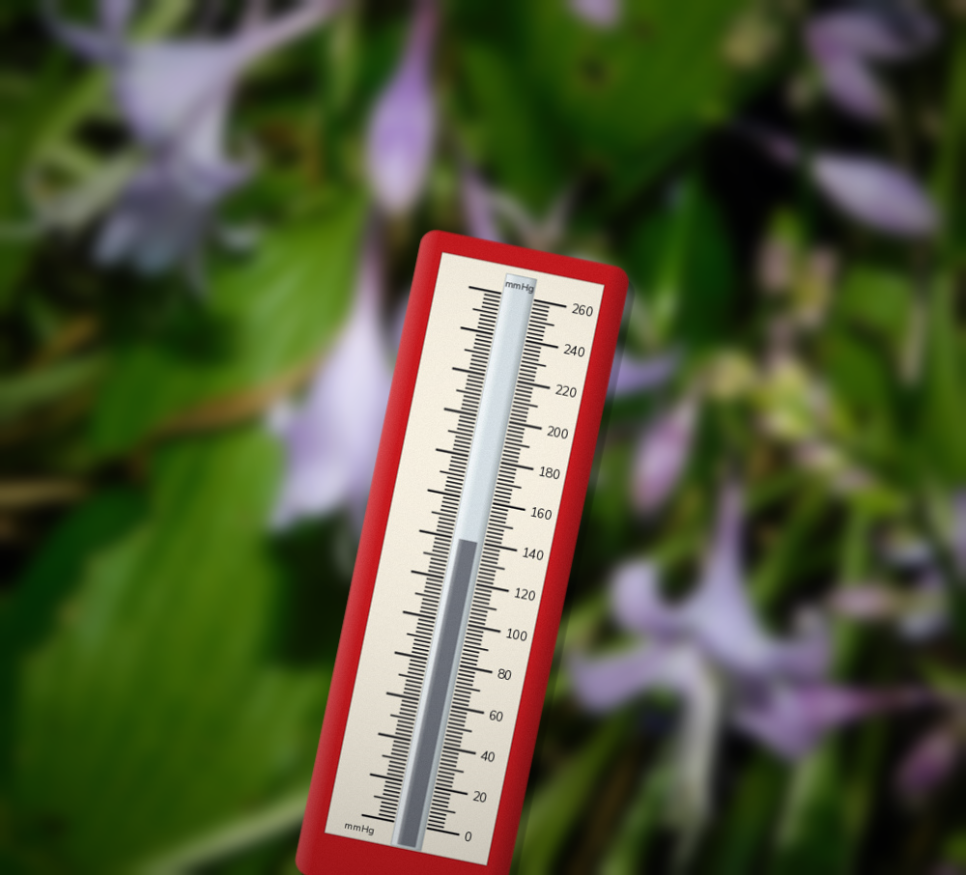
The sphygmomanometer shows 140 (mmHg)
